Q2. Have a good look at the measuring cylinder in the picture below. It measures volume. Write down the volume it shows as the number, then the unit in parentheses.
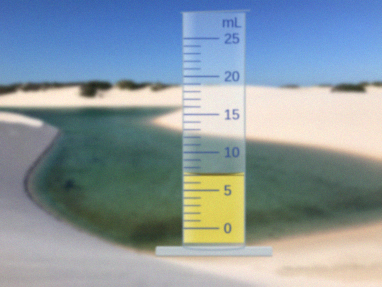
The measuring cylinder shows 7 (mL)
